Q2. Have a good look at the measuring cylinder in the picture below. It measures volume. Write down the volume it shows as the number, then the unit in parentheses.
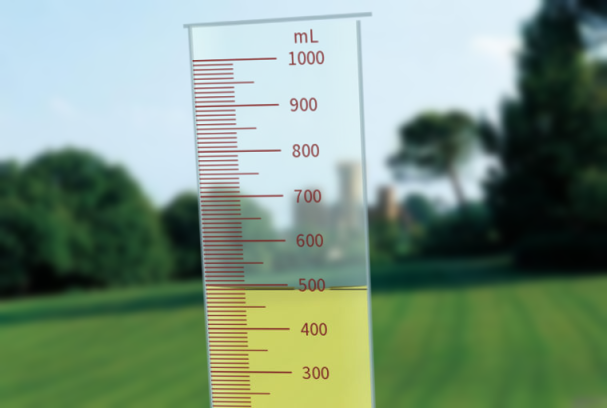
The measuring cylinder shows 490 (mL)
